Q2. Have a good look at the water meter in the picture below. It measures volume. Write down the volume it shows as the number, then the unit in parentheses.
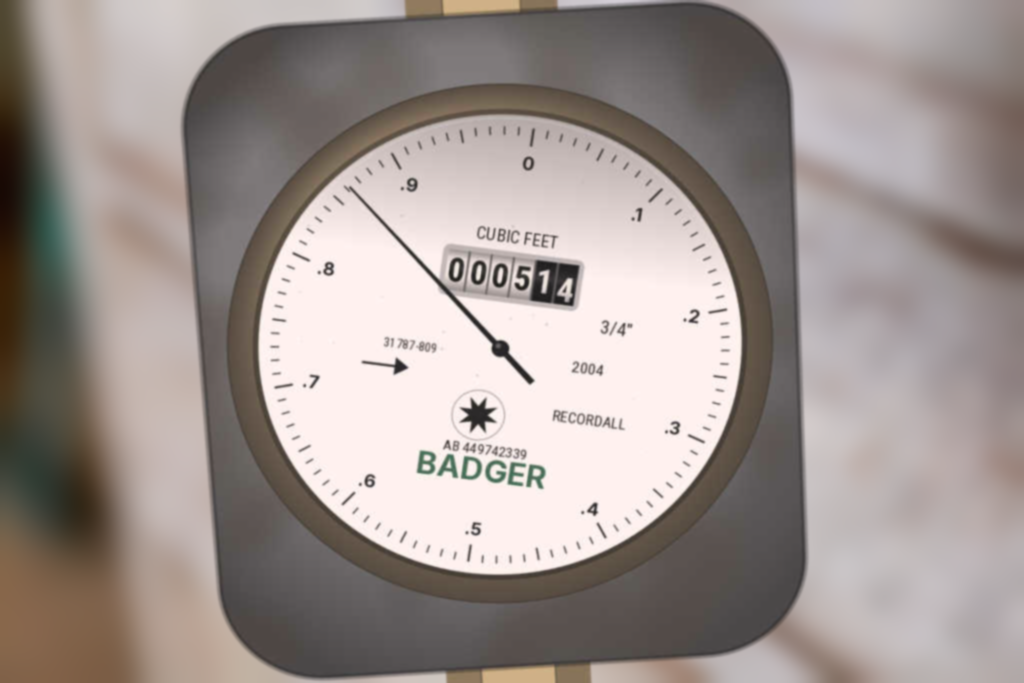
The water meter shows 513.86 (ft³)
